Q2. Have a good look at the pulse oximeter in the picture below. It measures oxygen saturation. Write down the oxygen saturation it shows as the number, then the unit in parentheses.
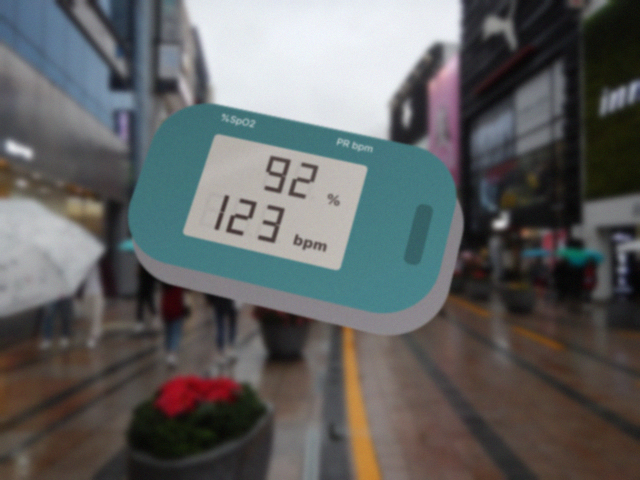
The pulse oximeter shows 92 (%)
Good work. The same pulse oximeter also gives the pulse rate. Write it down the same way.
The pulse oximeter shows 123 (bpm)
